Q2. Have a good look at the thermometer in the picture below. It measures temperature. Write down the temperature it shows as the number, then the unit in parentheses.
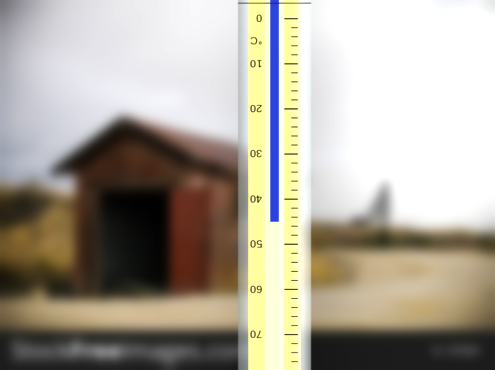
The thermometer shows 45 (°C)
